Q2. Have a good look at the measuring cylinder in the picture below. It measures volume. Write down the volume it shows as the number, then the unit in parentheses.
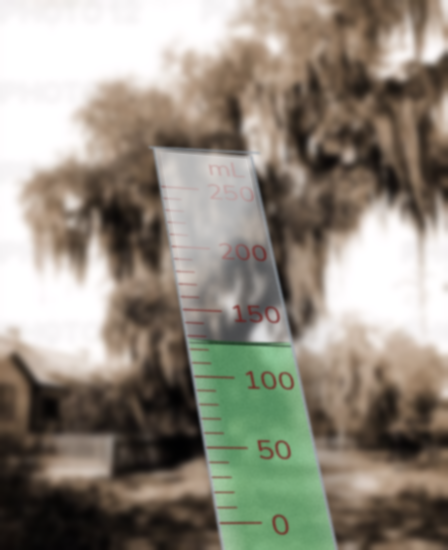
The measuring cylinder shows 125 (mL)
